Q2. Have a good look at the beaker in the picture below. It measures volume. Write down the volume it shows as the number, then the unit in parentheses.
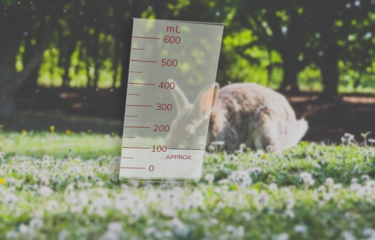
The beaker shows 100 (mL)
